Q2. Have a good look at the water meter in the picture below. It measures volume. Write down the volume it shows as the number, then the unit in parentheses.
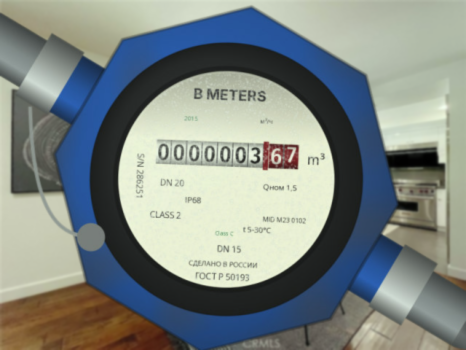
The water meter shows 3.67 (m³)
